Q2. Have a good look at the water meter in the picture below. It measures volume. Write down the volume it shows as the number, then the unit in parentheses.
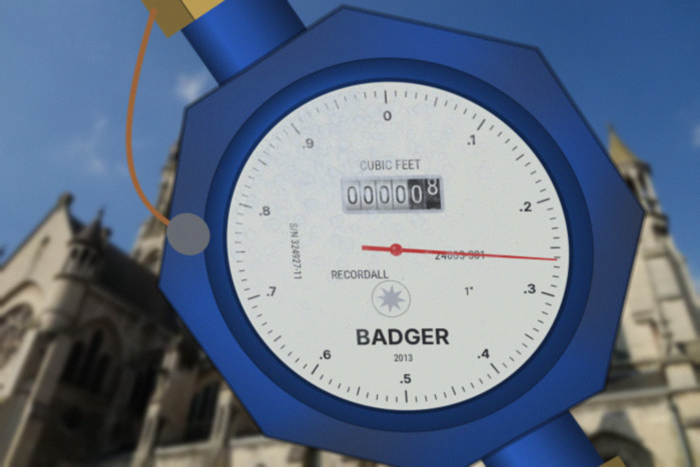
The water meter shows 8.26 (ft³)
